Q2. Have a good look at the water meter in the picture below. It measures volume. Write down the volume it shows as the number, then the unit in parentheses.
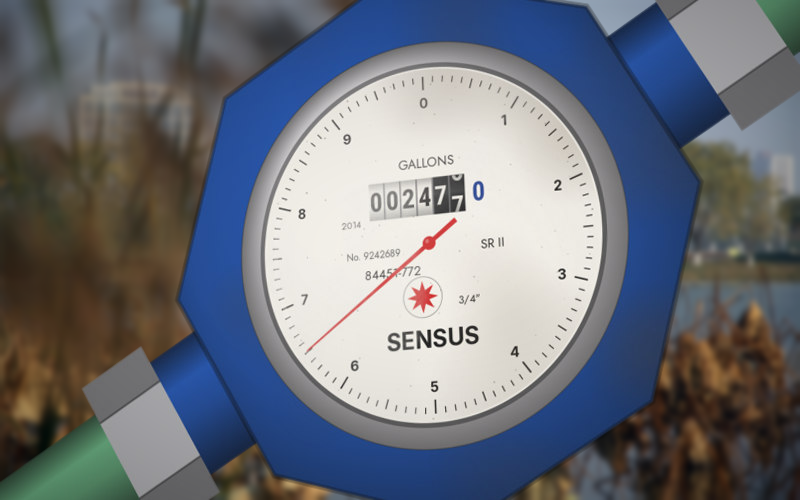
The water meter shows 24766.5 (gal)
